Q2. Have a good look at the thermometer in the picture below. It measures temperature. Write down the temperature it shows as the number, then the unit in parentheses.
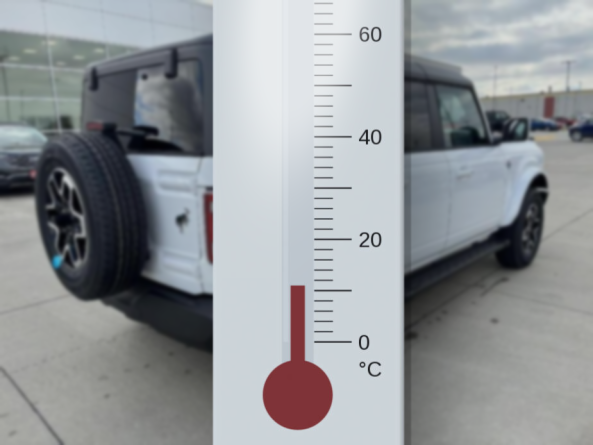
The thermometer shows 11 (°C)
